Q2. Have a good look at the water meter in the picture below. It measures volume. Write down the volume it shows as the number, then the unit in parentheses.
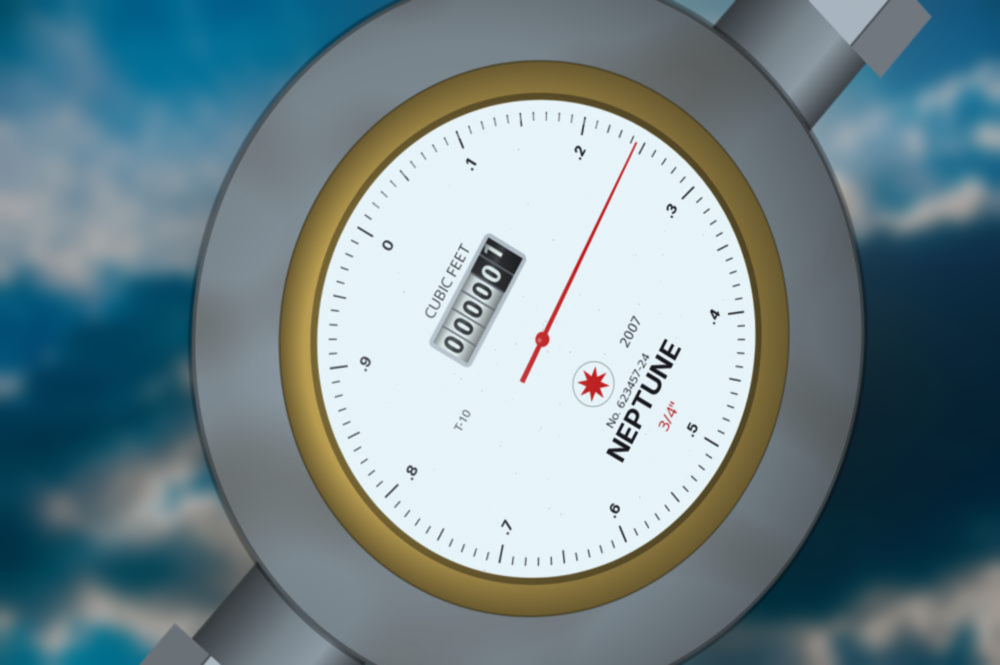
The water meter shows 1.24 (ft³)
